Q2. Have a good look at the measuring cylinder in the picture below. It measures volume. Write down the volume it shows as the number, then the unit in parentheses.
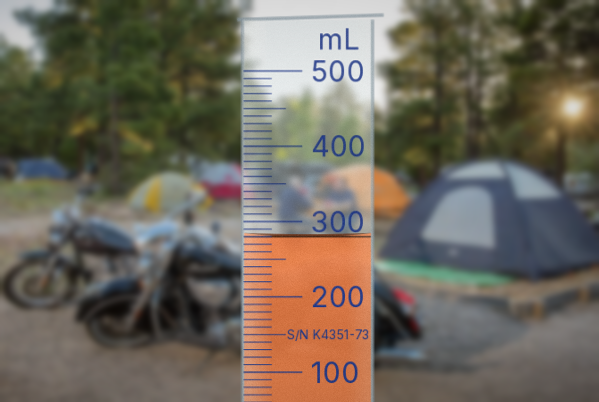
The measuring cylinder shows 280 (mL)
